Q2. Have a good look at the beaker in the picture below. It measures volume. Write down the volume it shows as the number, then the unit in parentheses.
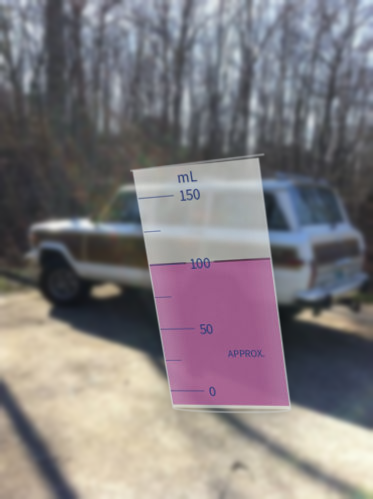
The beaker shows 100 (mL)
